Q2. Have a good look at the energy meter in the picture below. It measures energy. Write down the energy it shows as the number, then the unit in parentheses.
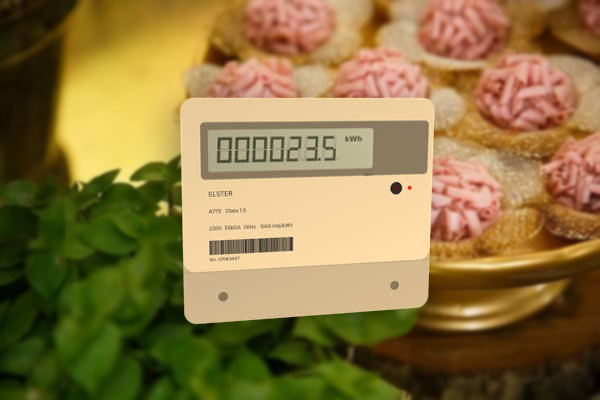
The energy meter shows 23.5 (kWh)
